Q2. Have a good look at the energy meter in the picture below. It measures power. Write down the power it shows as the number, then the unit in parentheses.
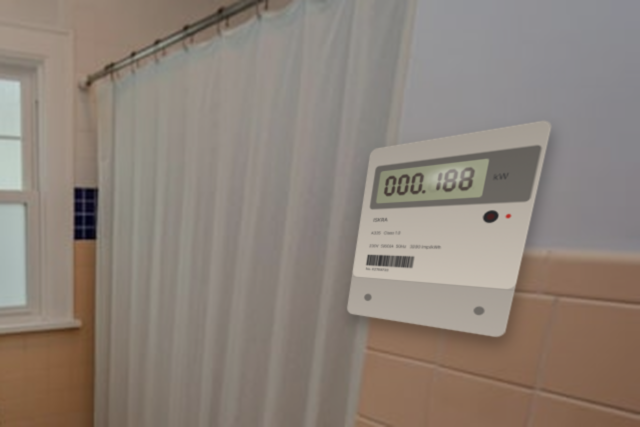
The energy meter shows 0.188 (kW)
